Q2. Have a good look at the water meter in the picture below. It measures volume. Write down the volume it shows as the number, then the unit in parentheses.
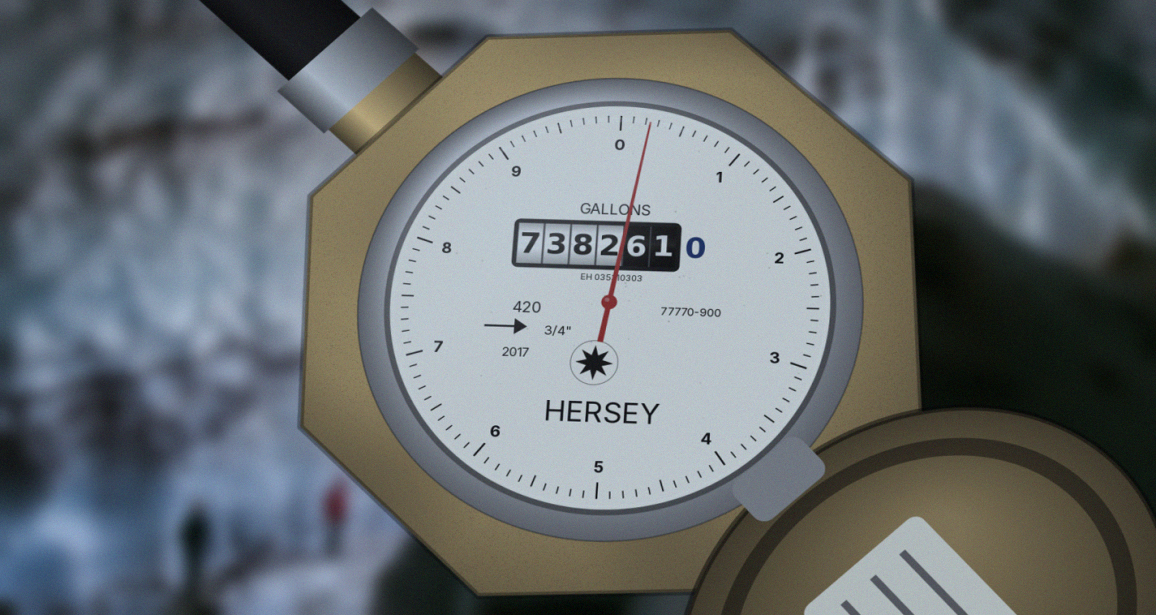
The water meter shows 7382610.2 (gal)
